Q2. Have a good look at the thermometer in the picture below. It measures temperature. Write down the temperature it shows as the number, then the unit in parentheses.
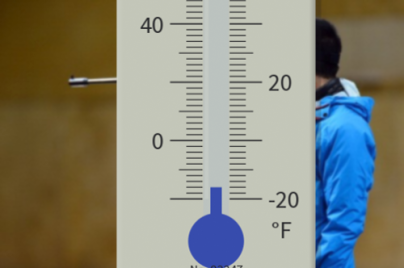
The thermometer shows -16 (°F)
